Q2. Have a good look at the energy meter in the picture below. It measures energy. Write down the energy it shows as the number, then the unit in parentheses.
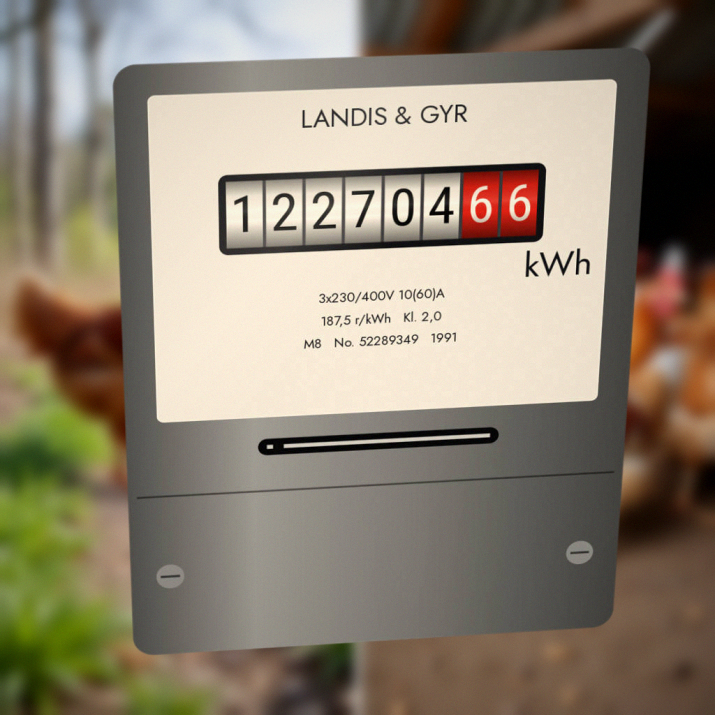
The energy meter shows 122704.66 (kWh)
